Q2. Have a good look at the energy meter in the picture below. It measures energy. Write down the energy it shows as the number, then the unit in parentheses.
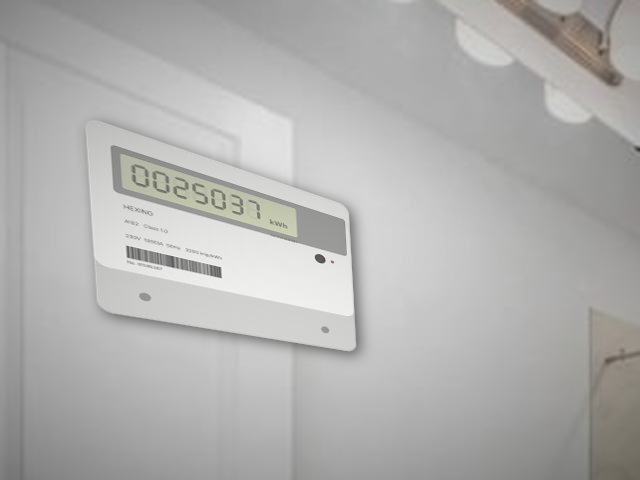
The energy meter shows 25037 (kWh)
